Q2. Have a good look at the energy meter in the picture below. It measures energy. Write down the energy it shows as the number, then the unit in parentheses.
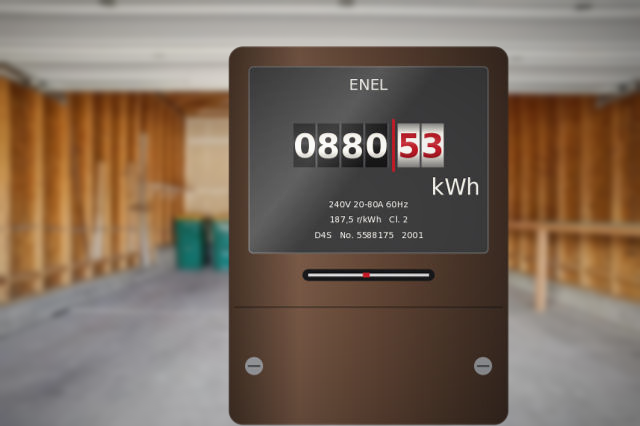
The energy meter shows 880.53 (kWh)
